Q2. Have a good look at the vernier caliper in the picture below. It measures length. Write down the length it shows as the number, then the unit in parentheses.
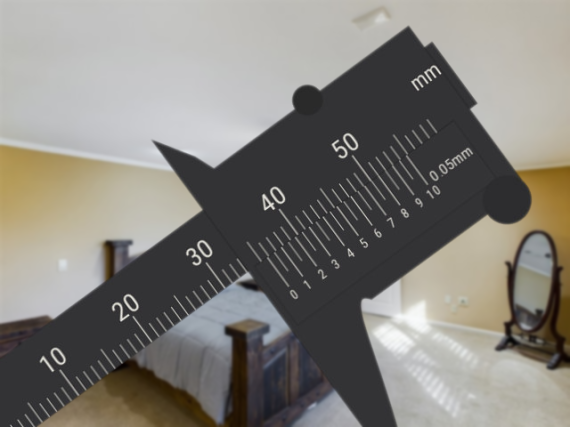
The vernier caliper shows 35.8 (mm)
